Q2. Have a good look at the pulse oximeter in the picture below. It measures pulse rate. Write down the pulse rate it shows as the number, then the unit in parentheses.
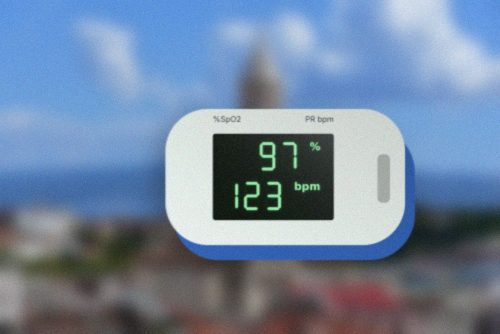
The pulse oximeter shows 123 (bpm)
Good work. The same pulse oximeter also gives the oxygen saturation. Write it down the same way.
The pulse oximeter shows 97 (%)
